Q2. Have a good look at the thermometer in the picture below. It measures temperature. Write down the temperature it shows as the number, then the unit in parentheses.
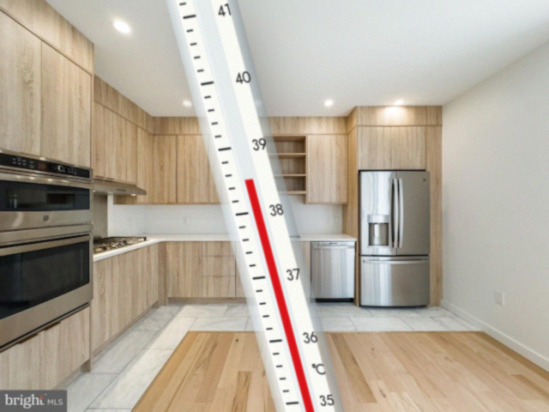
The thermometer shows 38.5 (°C)
